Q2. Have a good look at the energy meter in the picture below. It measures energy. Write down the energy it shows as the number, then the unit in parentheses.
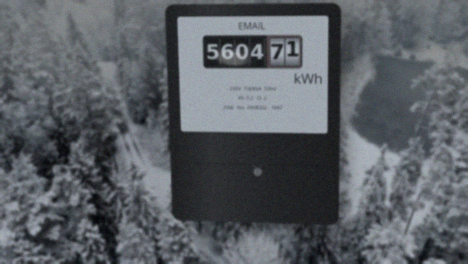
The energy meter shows 5604.71 (kWh)
